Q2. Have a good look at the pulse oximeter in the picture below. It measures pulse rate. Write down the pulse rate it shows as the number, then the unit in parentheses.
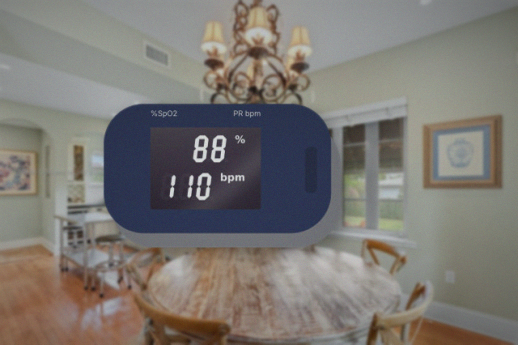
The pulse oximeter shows 110 (bpm)
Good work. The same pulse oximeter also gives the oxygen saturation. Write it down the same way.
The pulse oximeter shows 88 (%)
